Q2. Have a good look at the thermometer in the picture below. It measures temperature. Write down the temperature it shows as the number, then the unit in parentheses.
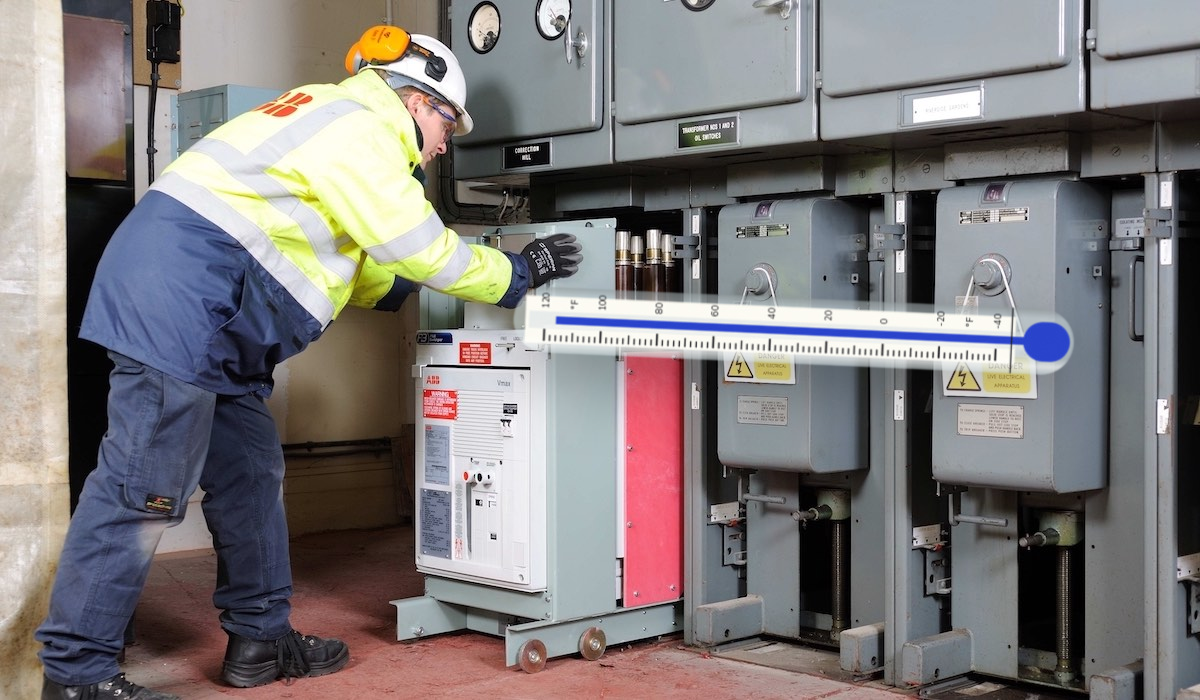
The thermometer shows 116 (°F)
